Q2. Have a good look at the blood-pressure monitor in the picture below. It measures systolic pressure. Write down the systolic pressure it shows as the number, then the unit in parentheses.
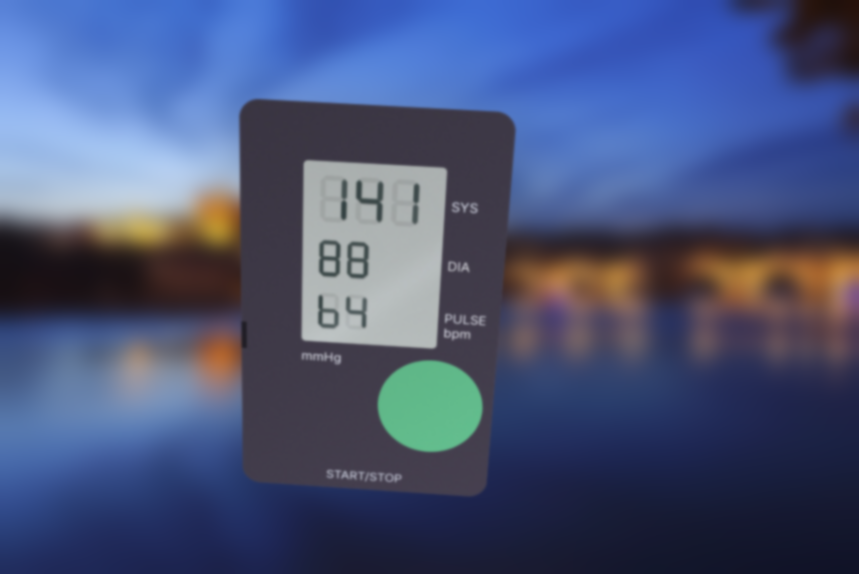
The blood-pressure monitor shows 141 (mmHg)
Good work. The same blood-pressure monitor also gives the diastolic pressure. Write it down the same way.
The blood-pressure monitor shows 88 (mmHg)
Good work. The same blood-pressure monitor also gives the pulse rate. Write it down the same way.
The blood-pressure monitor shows 64 (bpm)
